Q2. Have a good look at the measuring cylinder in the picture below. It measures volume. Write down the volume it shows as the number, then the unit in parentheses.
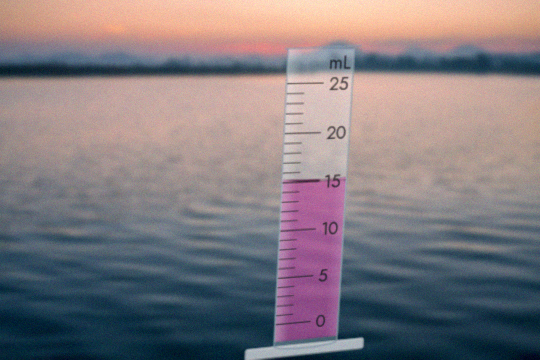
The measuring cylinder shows 15 (mL)
